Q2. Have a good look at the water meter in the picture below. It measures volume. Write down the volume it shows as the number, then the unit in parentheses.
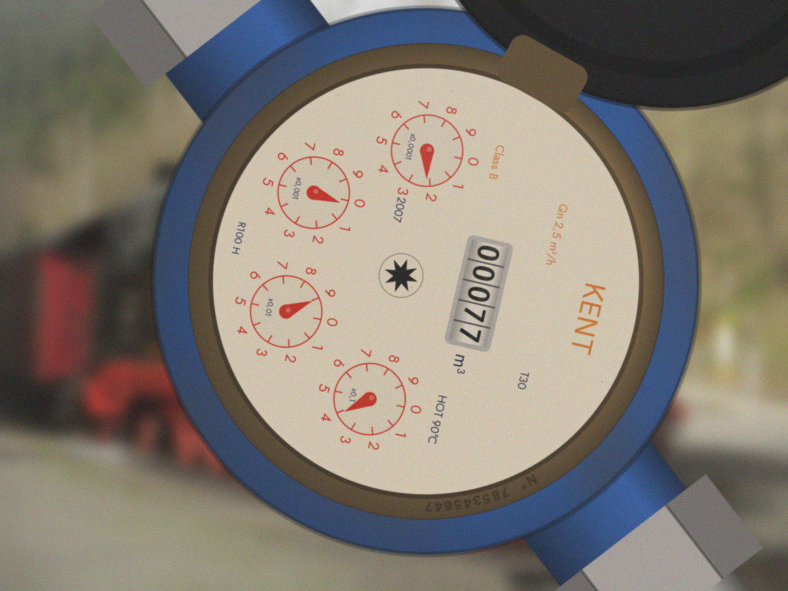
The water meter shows 77.3902 (m³)
